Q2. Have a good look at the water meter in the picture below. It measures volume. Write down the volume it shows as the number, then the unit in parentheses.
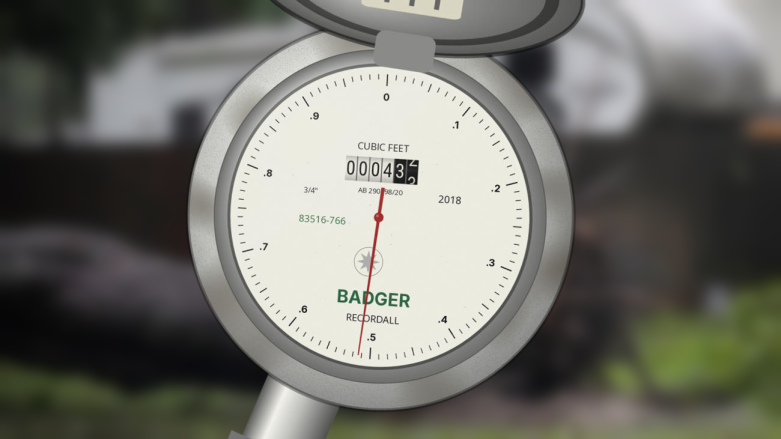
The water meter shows 432.51 (ft³)
